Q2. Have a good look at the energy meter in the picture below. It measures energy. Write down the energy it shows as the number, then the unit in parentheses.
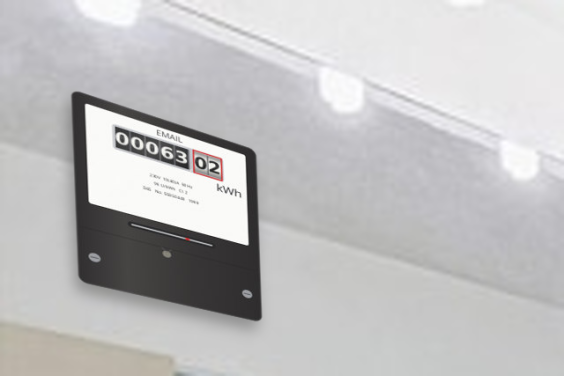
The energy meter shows 63.02 (kWh)
